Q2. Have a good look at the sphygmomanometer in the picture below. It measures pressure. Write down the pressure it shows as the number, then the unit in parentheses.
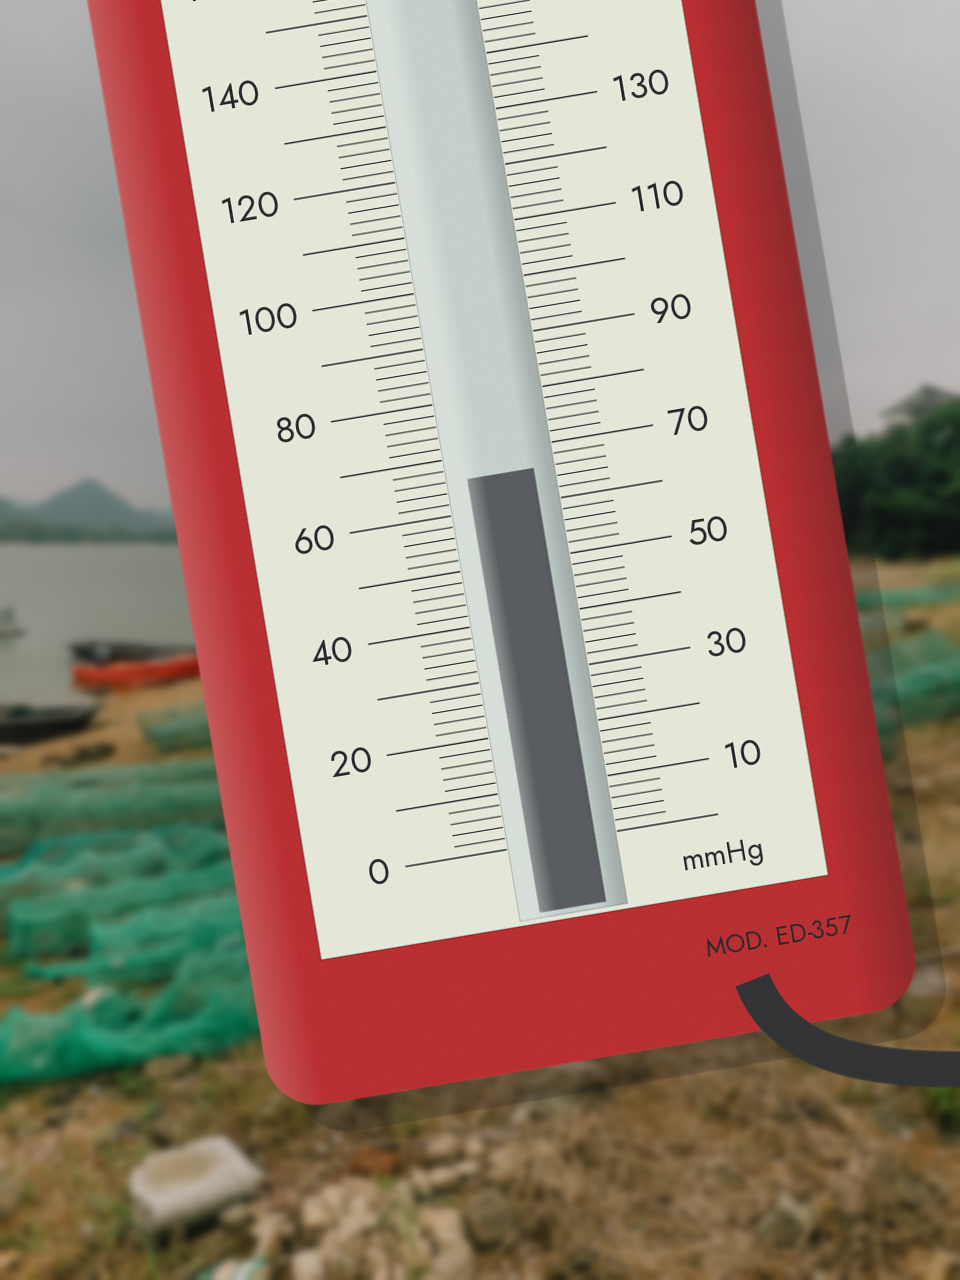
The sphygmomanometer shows 66 (mmHg)
